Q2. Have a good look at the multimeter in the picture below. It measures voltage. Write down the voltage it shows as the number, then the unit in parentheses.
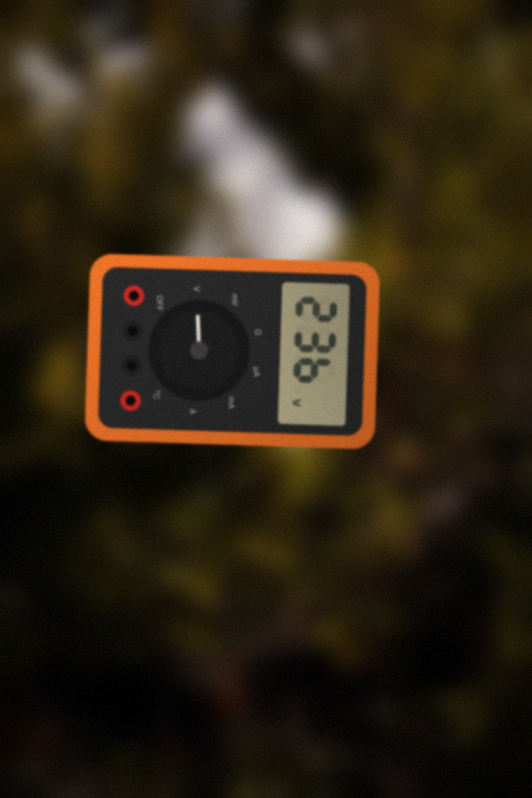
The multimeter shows 236 (V)
